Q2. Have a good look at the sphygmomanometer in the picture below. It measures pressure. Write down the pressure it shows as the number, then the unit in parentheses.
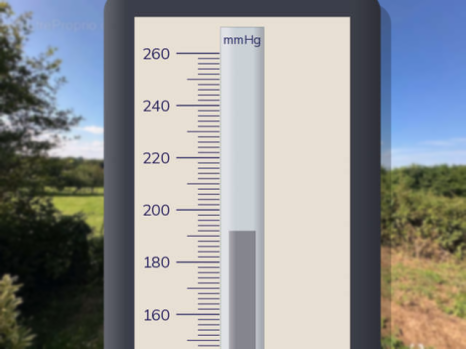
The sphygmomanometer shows 192 (mmHg)
